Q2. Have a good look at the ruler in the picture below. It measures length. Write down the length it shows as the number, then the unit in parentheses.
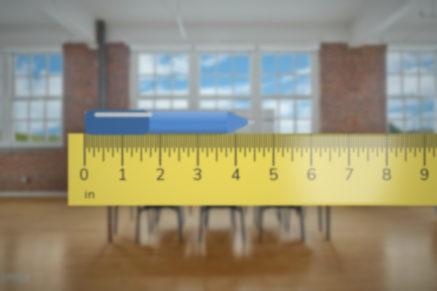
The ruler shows 4.5 (in)
